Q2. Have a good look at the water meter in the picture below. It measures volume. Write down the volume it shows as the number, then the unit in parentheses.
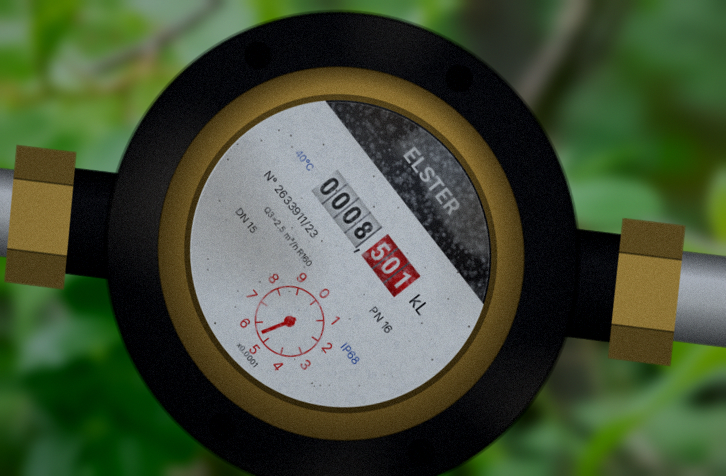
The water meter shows 8.5015 (kL)
